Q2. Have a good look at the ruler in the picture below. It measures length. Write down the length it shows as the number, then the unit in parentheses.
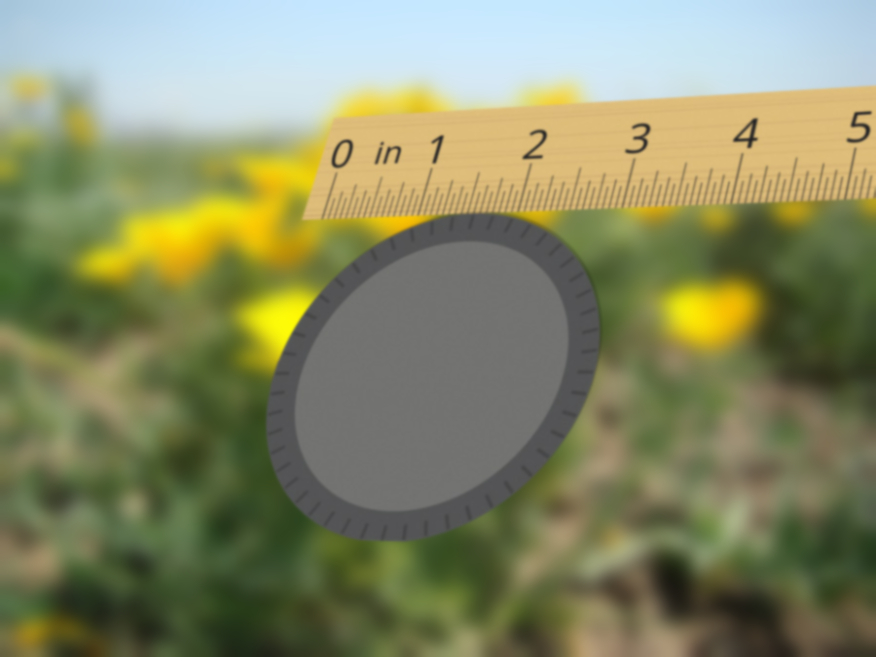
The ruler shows 3.125 (in)
